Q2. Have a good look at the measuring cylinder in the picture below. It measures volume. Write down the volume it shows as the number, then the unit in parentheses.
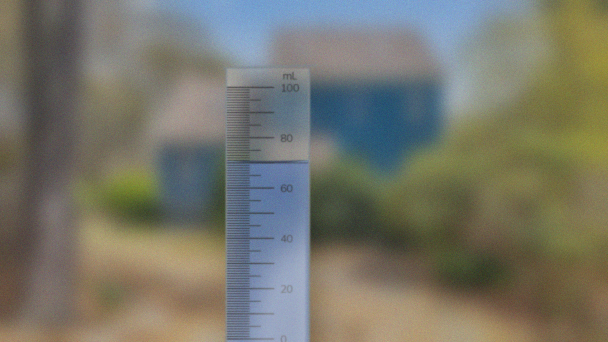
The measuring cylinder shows 70 (mL)
